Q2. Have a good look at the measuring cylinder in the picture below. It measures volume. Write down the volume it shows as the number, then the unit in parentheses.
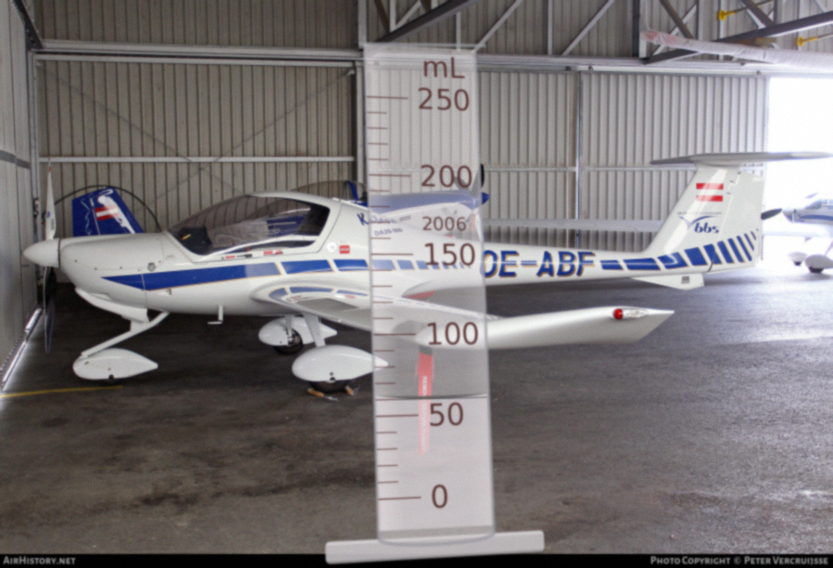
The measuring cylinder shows 60 (mL)
